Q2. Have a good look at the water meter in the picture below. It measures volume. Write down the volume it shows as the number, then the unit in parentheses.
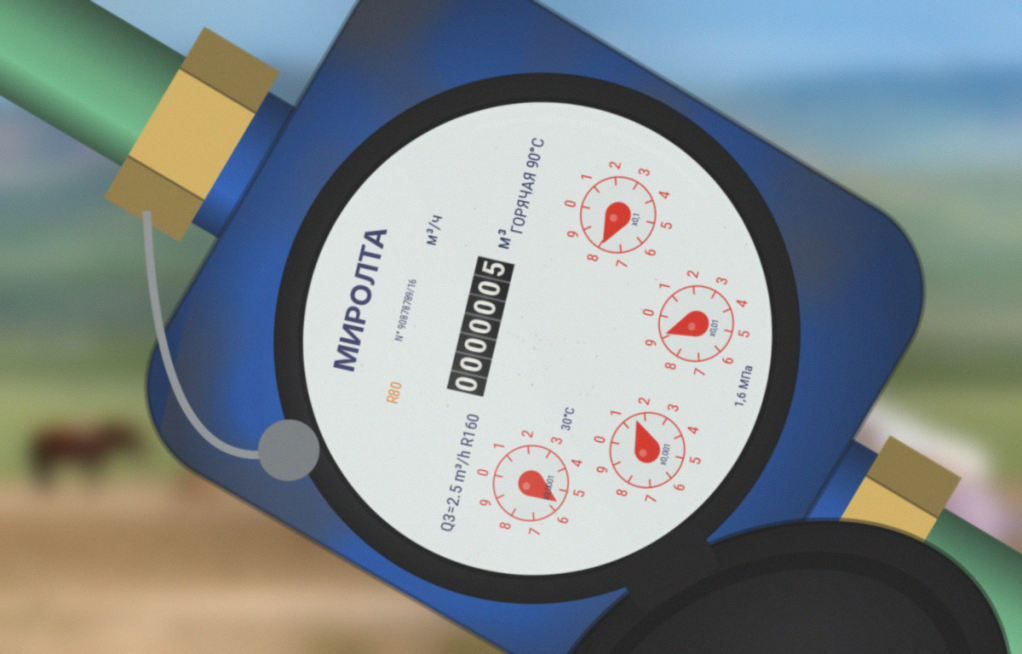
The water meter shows 5.7915 (m³)
